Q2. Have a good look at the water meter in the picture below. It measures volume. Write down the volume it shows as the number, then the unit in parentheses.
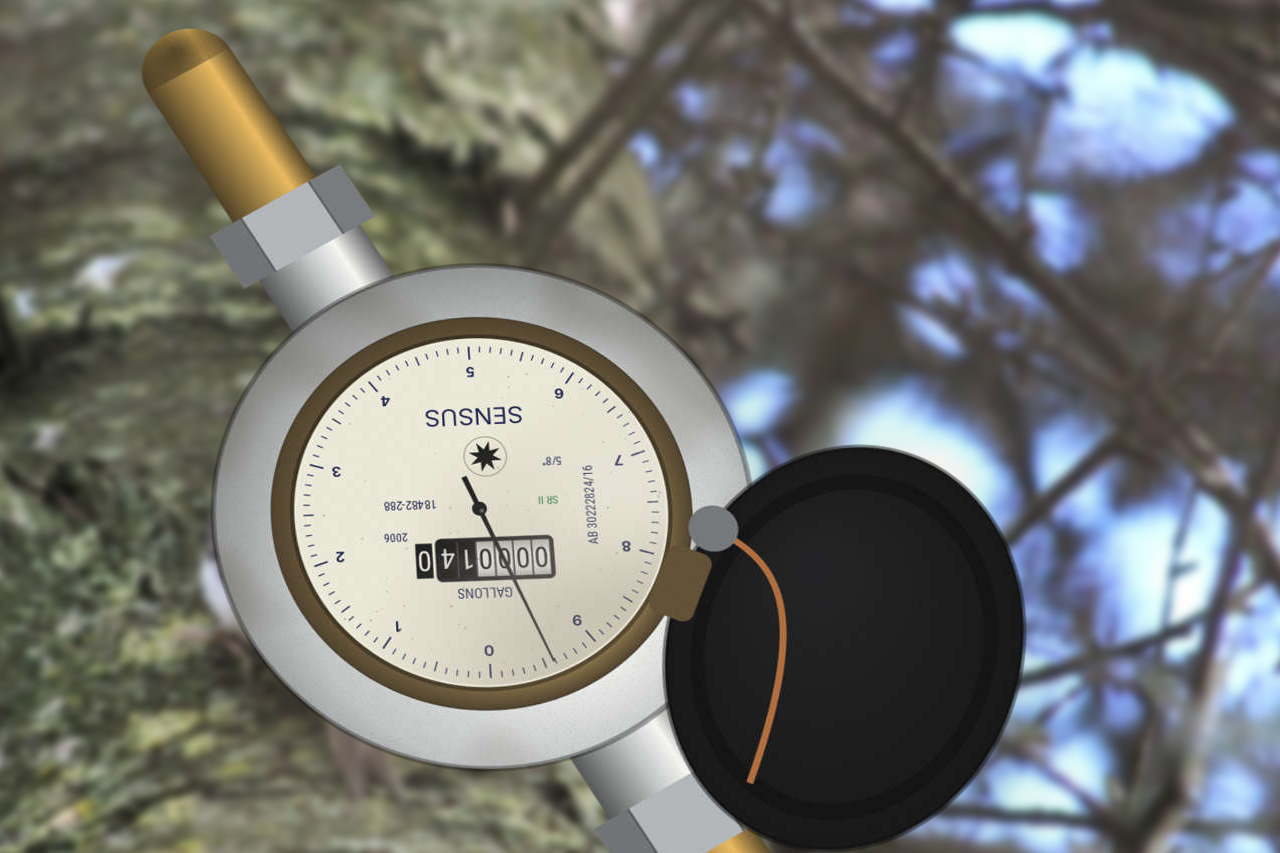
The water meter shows 139.4 (gal)
